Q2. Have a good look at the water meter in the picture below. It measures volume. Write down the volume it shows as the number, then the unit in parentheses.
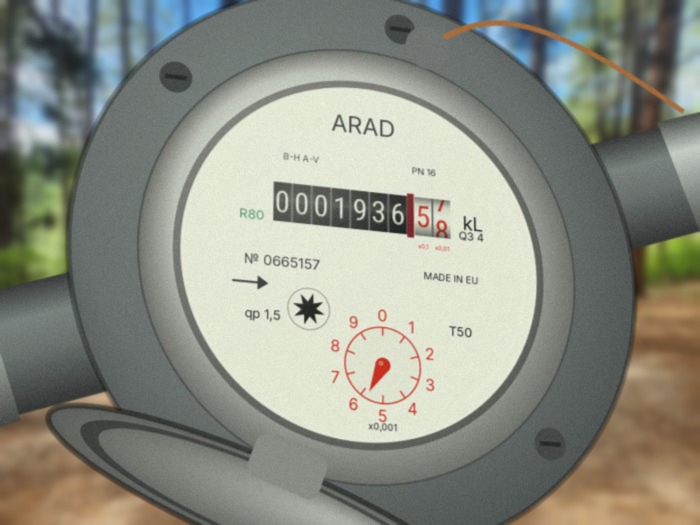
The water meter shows 1936.575 (kL)
